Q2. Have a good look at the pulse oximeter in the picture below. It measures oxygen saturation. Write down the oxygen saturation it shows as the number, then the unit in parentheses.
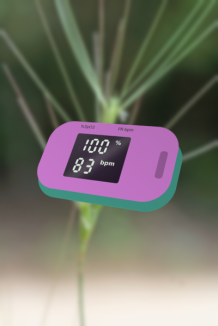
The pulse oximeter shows 100 (%)
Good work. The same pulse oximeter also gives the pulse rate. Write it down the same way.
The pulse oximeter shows 83 (bpm)
